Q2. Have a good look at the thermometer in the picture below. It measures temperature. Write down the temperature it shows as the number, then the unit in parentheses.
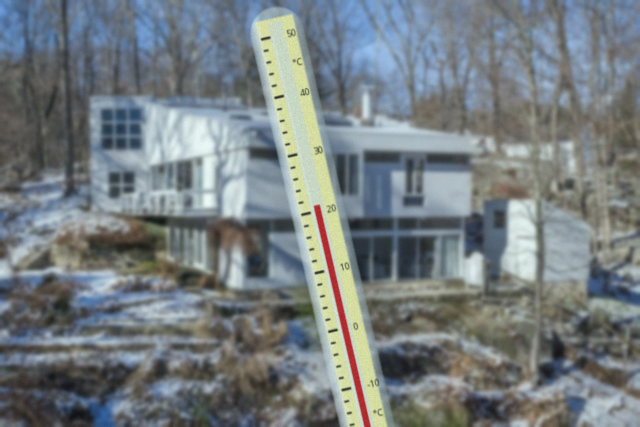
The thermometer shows 21 (°C)
